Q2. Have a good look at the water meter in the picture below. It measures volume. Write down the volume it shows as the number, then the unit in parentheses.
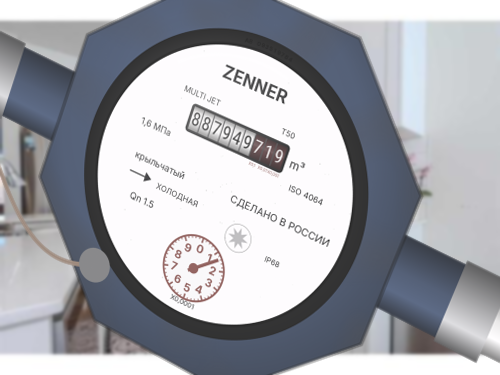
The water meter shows 887949.7191 (m³)
